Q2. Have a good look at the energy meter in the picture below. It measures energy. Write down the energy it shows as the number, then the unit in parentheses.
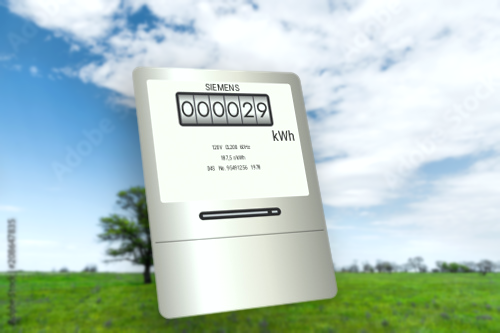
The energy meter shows 29 (kWh)
